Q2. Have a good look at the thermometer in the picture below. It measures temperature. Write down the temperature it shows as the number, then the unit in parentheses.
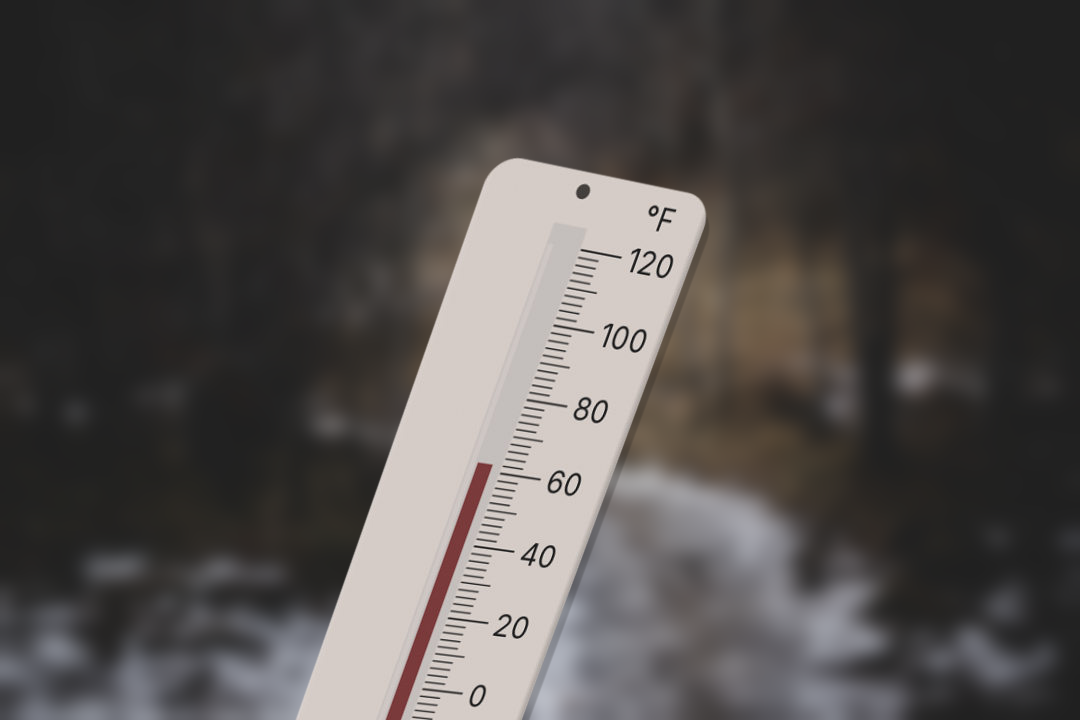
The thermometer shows 62 (°F)
